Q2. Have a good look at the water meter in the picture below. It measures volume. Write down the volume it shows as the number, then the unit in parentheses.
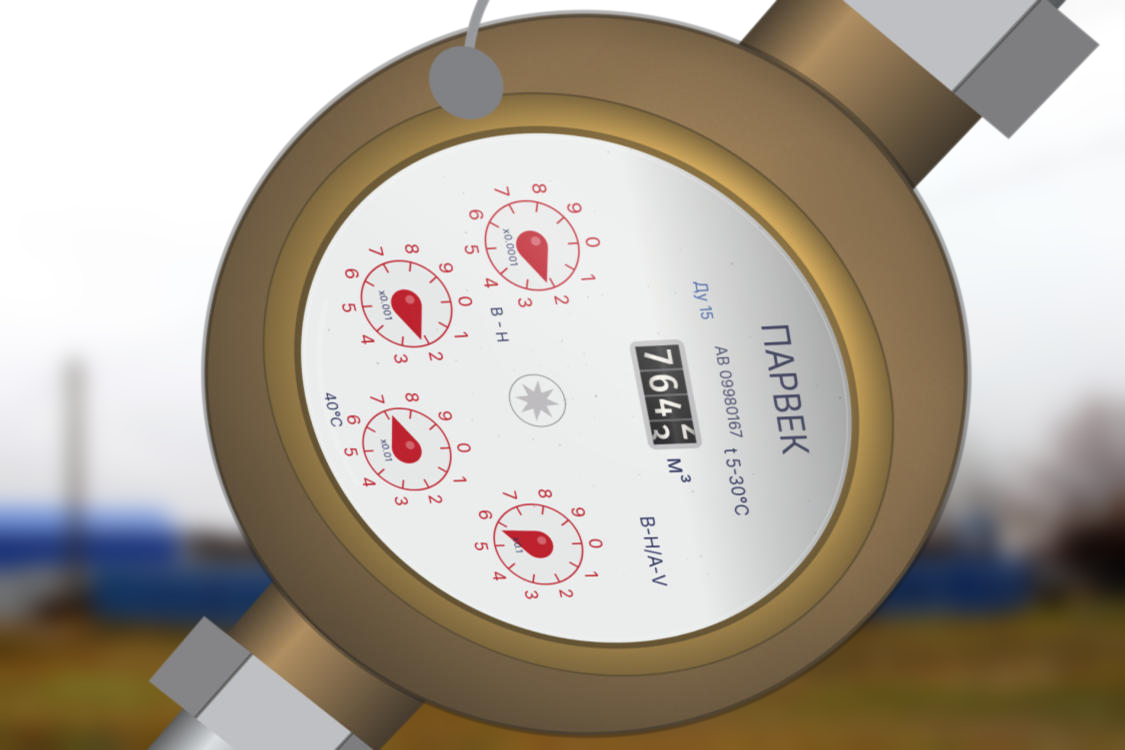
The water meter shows 7642.5722 (m³)
